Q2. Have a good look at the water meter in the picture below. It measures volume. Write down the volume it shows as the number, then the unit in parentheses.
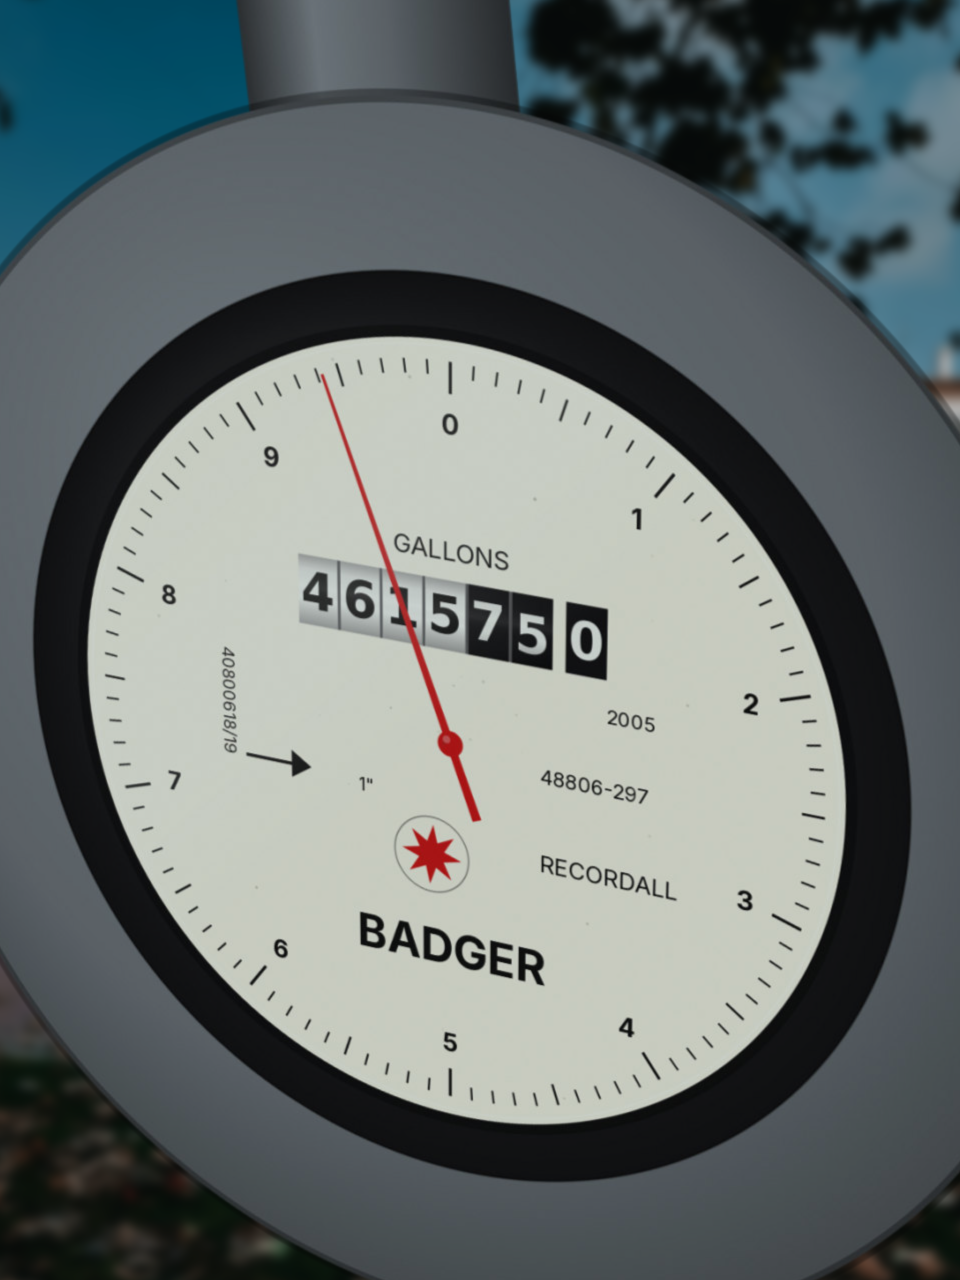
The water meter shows 4615749.4 (gal)
